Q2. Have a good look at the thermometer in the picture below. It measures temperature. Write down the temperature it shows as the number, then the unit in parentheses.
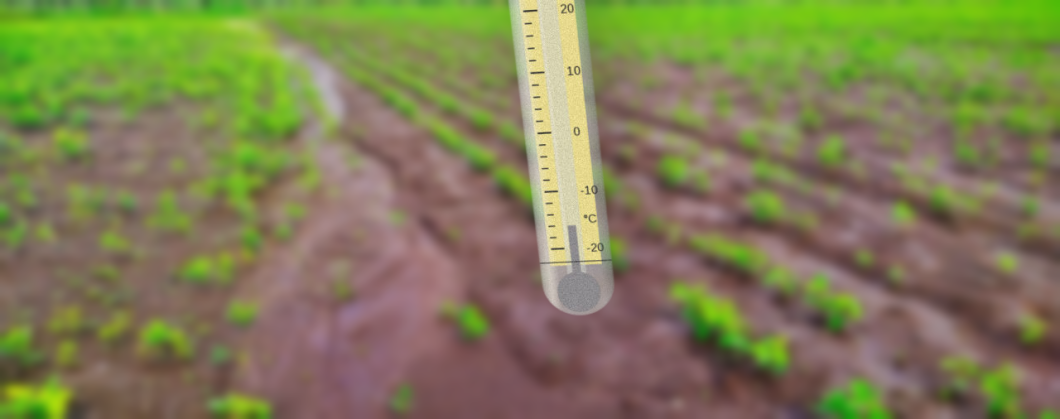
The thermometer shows -16 (°C)
